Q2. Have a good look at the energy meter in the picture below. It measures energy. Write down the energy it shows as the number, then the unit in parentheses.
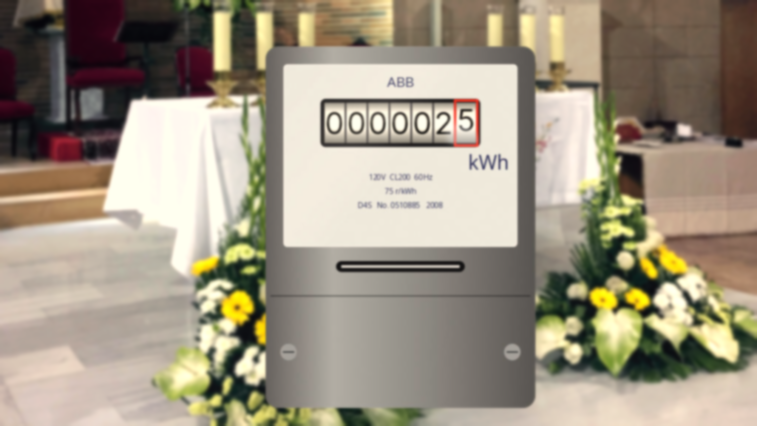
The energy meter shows 2.5 (kWh)
